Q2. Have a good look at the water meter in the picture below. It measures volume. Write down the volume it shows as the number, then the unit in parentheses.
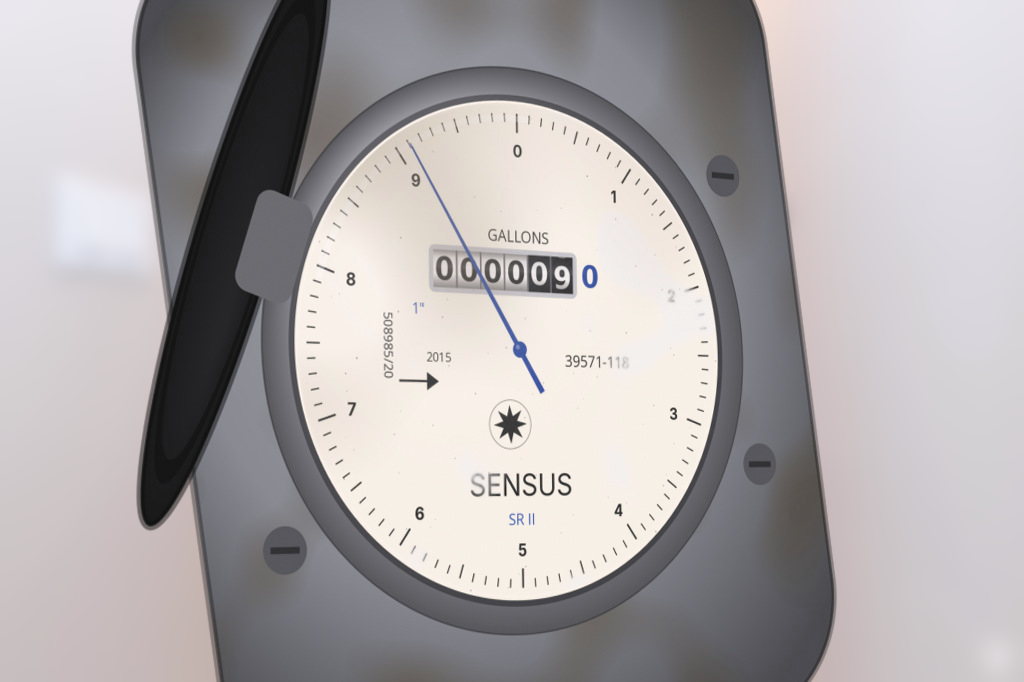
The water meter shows 89.1 (gal)
